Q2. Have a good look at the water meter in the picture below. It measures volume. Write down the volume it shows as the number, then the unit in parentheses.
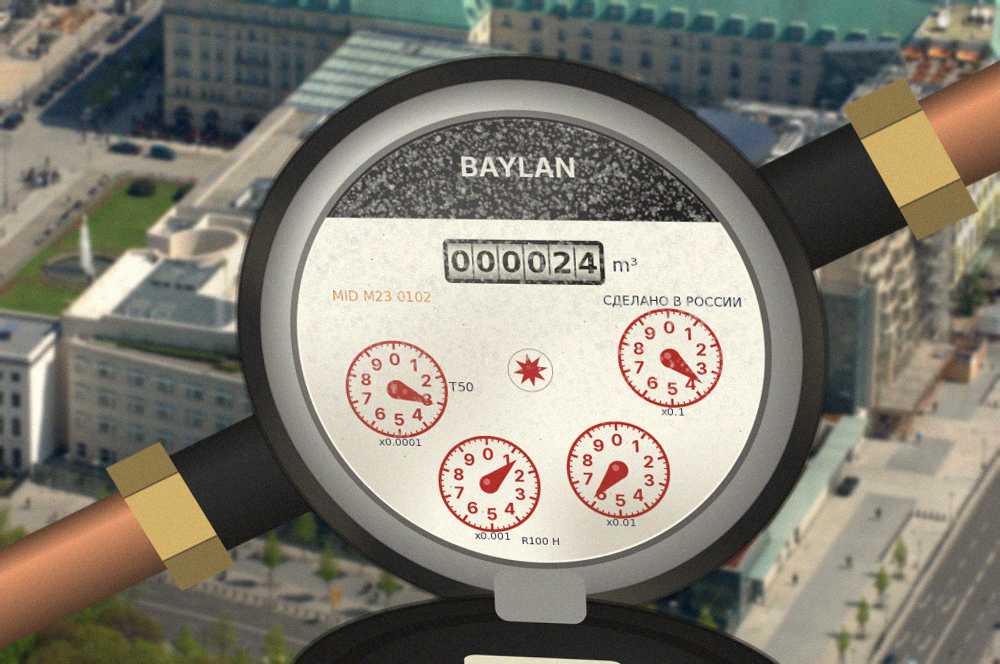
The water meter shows 24.3613 (m³)
